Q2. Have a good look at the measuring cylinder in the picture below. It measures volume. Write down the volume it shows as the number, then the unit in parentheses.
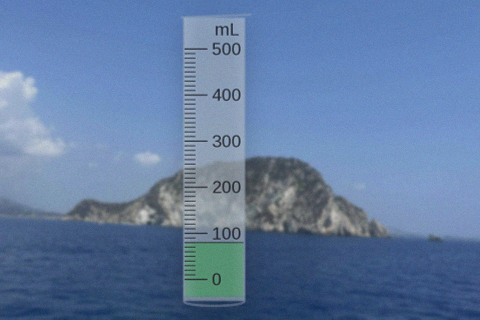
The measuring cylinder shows 80 (mL)
